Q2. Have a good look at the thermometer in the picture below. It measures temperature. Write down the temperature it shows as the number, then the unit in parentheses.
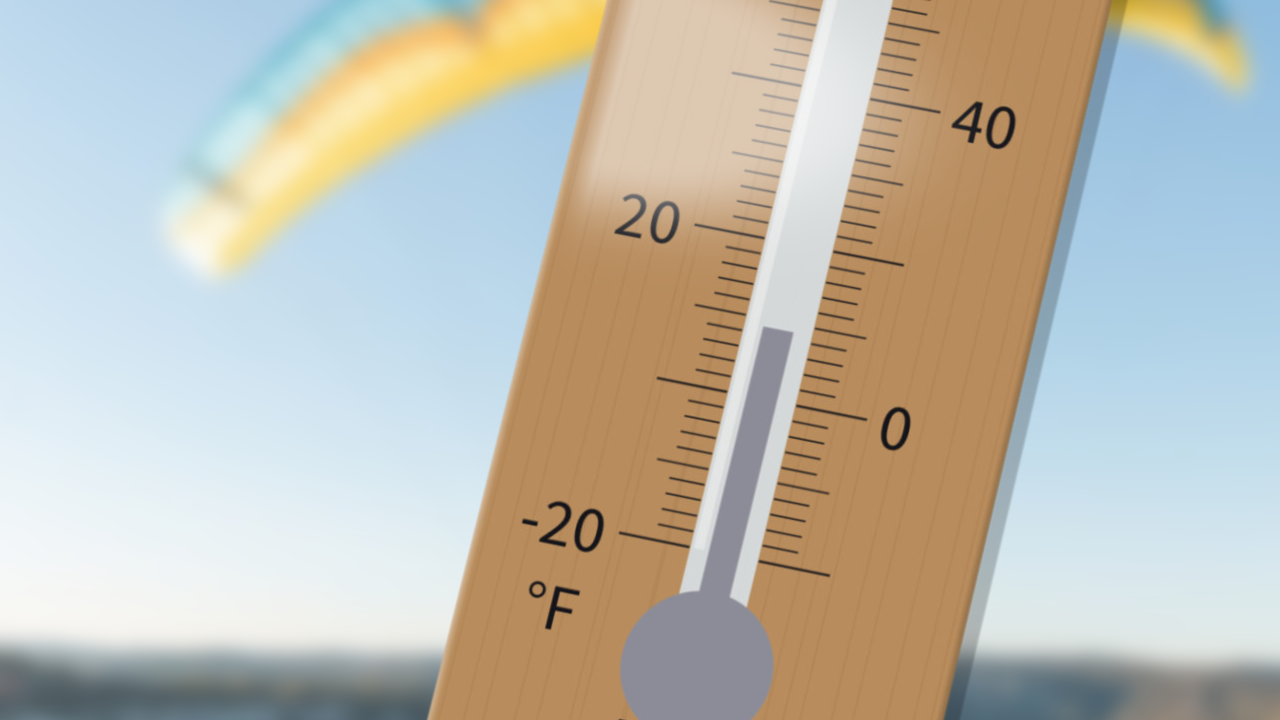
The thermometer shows 9 (°F)
